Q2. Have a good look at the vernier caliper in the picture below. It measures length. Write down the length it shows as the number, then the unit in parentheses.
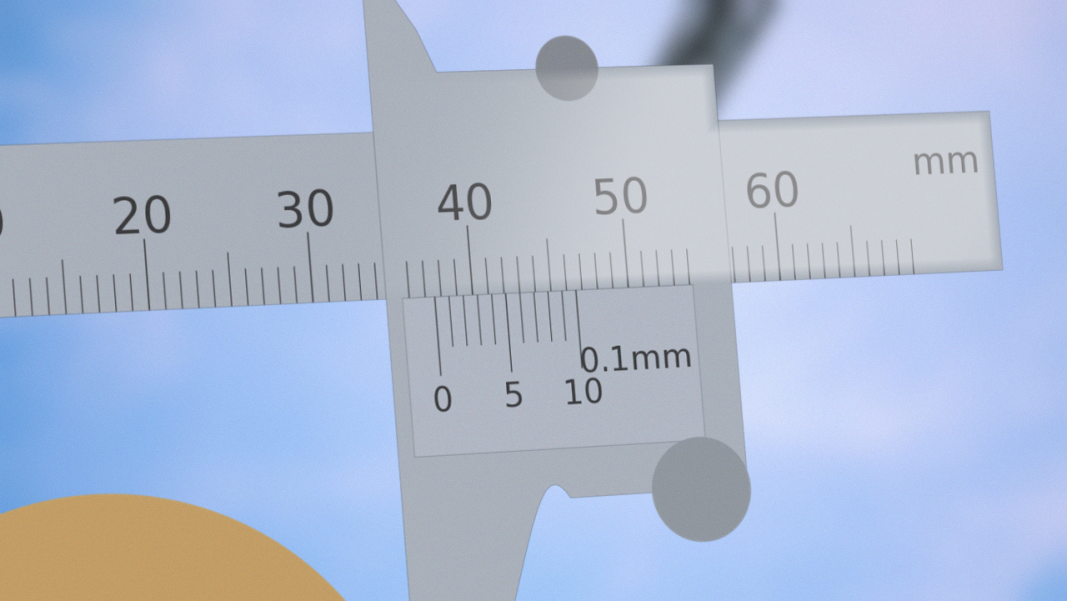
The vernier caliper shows 37.6 (mm)
